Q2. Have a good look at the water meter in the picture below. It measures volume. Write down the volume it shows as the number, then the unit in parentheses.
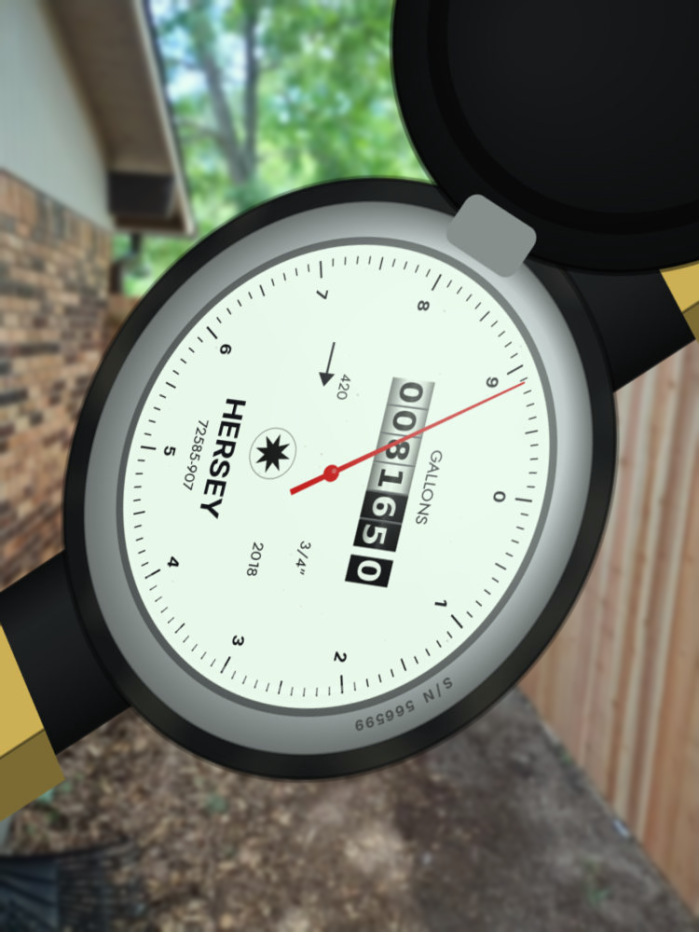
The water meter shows 81649.1 (gal)
